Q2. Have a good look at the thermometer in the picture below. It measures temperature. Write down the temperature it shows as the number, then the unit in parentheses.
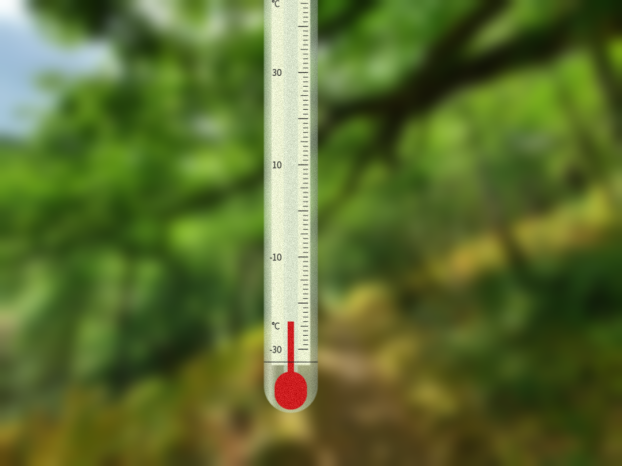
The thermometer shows -24 (°C)
